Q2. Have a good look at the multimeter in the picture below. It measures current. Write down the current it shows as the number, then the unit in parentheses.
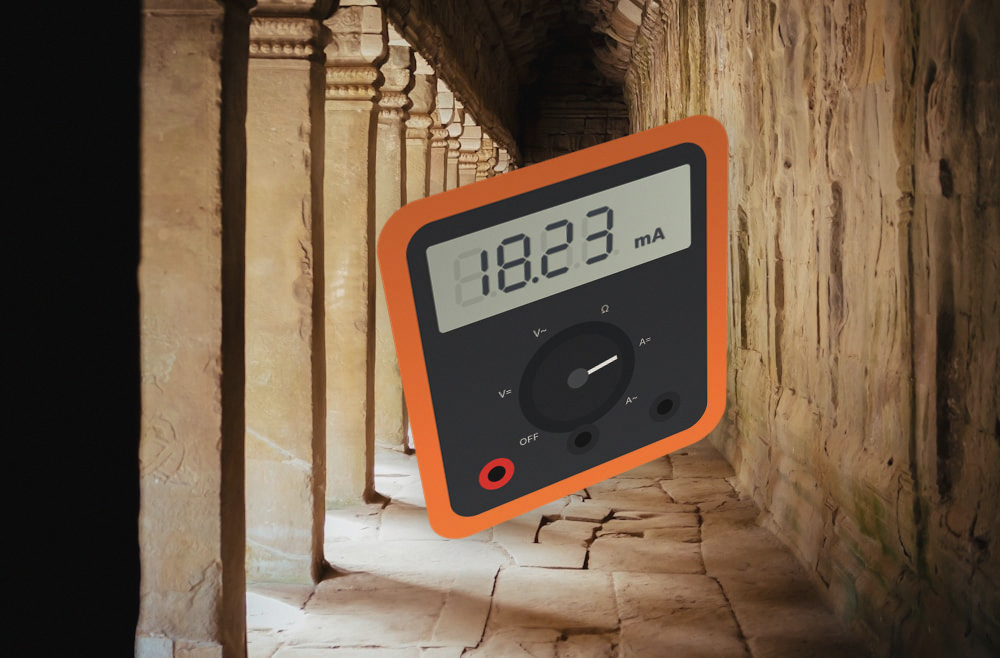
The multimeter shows 18.23 (mA)
